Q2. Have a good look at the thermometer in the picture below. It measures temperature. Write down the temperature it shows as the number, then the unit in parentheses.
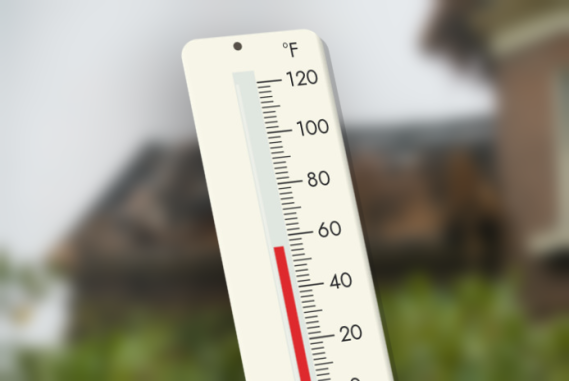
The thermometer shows 56 (°F)
